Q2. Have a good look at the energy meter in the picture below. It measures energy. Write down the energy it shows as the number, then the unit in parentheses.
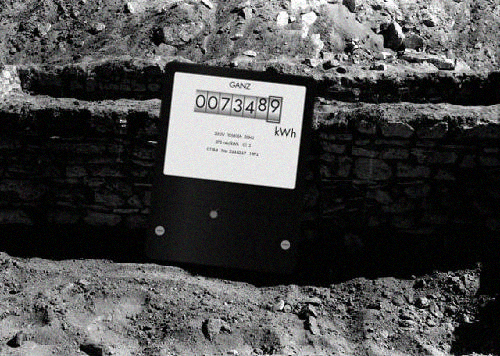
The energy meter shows 7348.9 (kWh)
